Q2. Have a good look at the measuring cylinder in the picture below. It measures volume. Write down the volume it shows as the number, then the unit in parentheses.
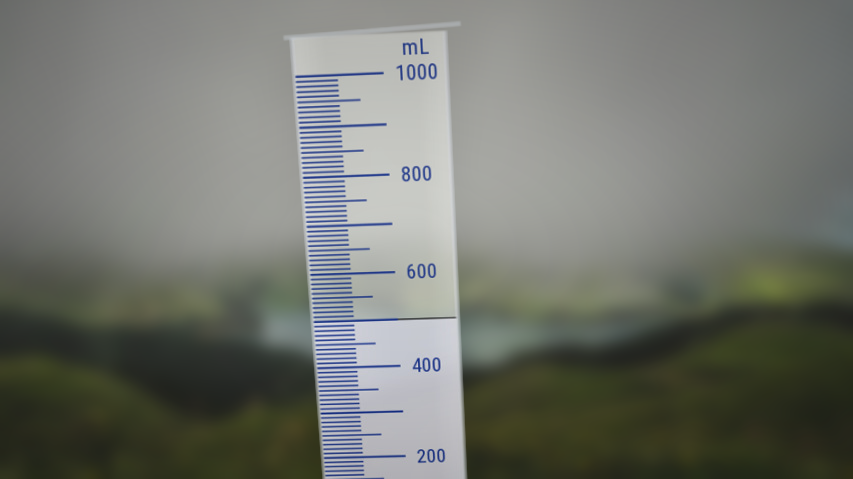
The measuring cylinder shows 500 (mL)
